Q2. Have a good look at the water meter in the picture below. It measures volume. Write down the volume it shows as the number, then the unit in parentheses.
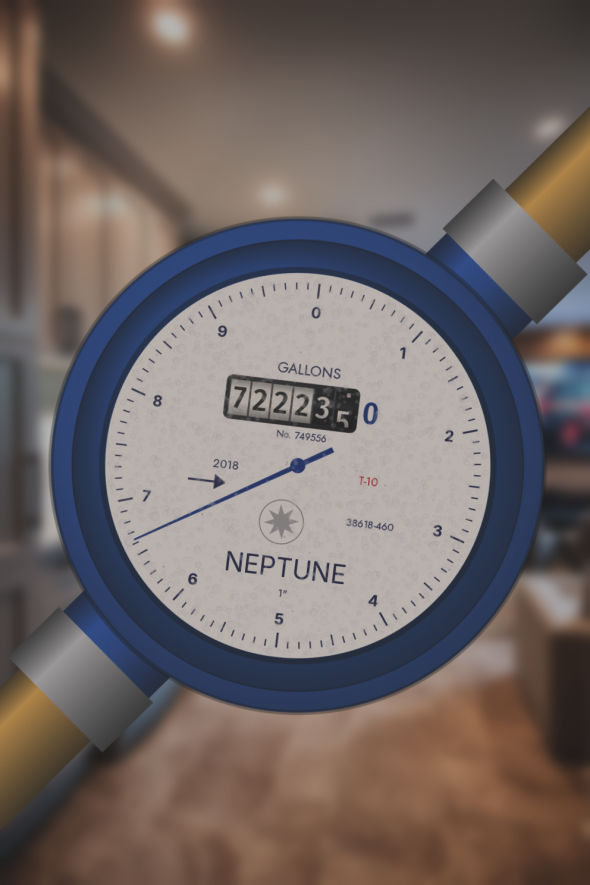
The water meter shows 7222346.6 (gal)
